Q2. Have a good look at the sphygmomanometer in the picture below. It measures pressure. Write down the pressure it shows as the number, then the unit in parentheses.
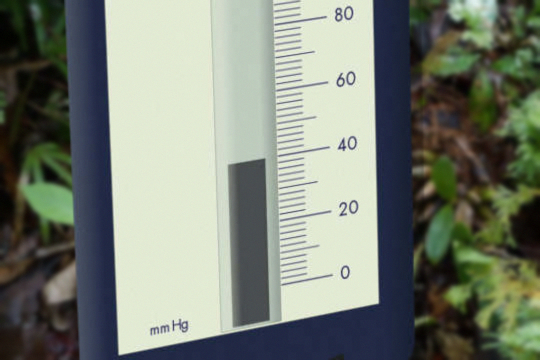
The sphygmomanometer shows 40 (mmHg)
